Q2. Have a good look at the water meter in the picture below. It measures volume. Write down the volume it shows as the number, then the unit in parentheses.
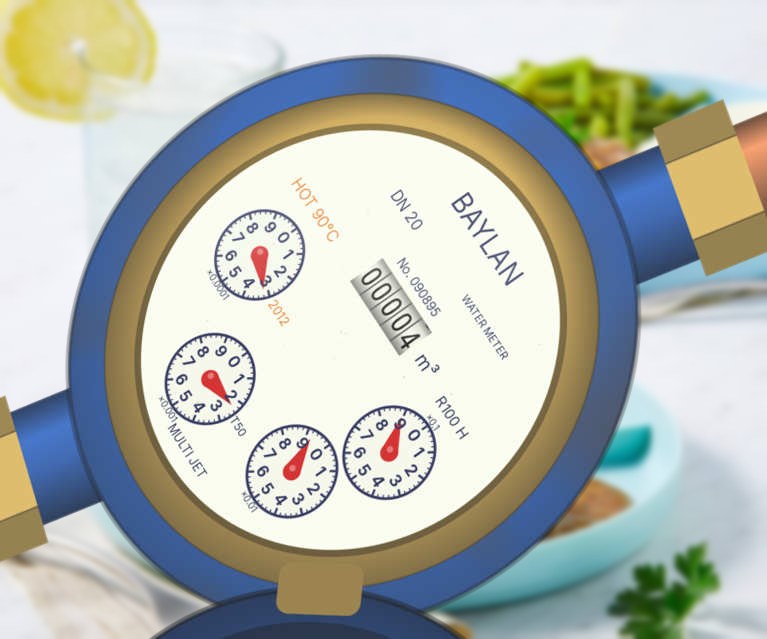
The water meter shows 3.8923 (m³)
